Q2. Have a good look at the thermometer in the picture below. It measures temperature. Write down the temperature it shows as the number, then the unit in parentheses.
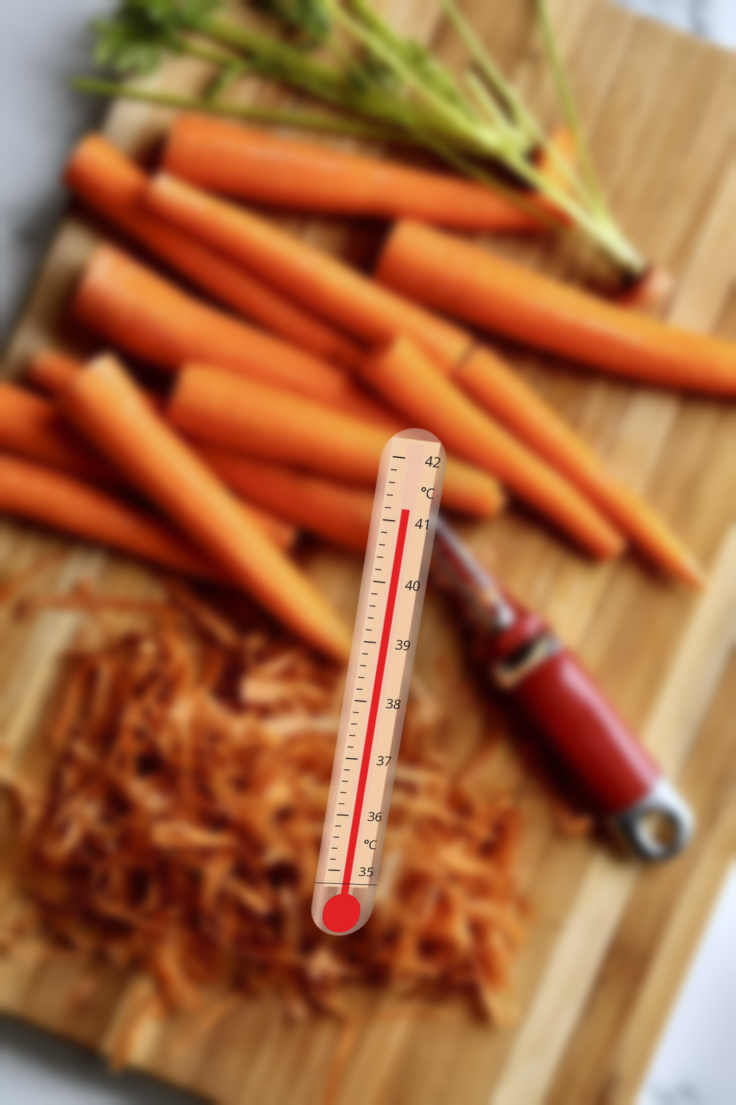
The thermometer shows 41.2 (°C)
